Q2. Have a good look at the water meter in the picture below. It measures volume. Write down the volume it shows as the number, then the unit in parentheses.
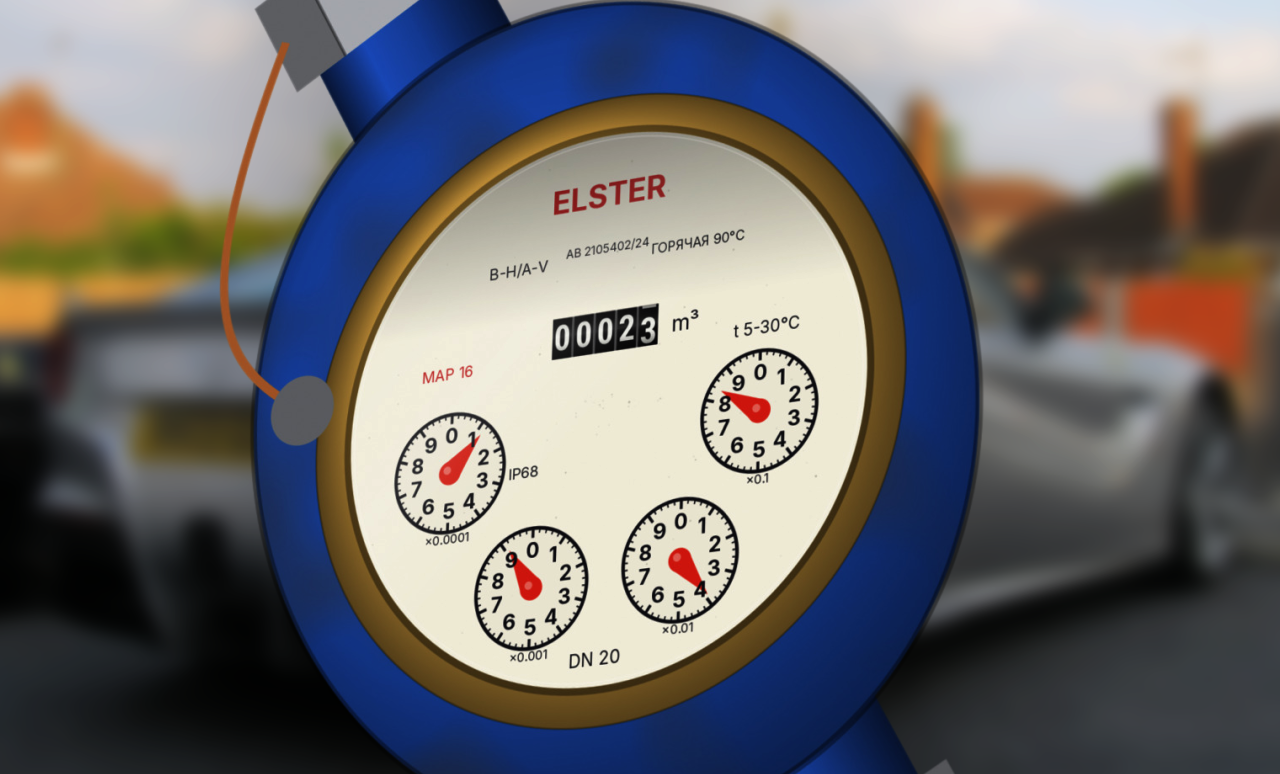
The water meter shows 22.8391 (m³)
